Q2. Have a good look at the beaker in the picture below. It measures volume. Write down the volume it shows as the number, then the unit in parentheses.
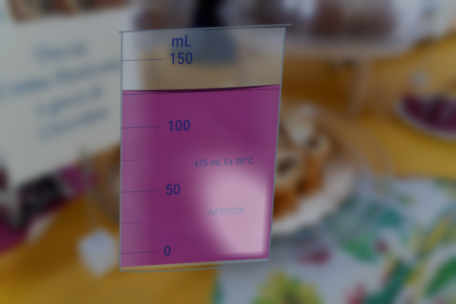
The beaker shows 125 (mL)
